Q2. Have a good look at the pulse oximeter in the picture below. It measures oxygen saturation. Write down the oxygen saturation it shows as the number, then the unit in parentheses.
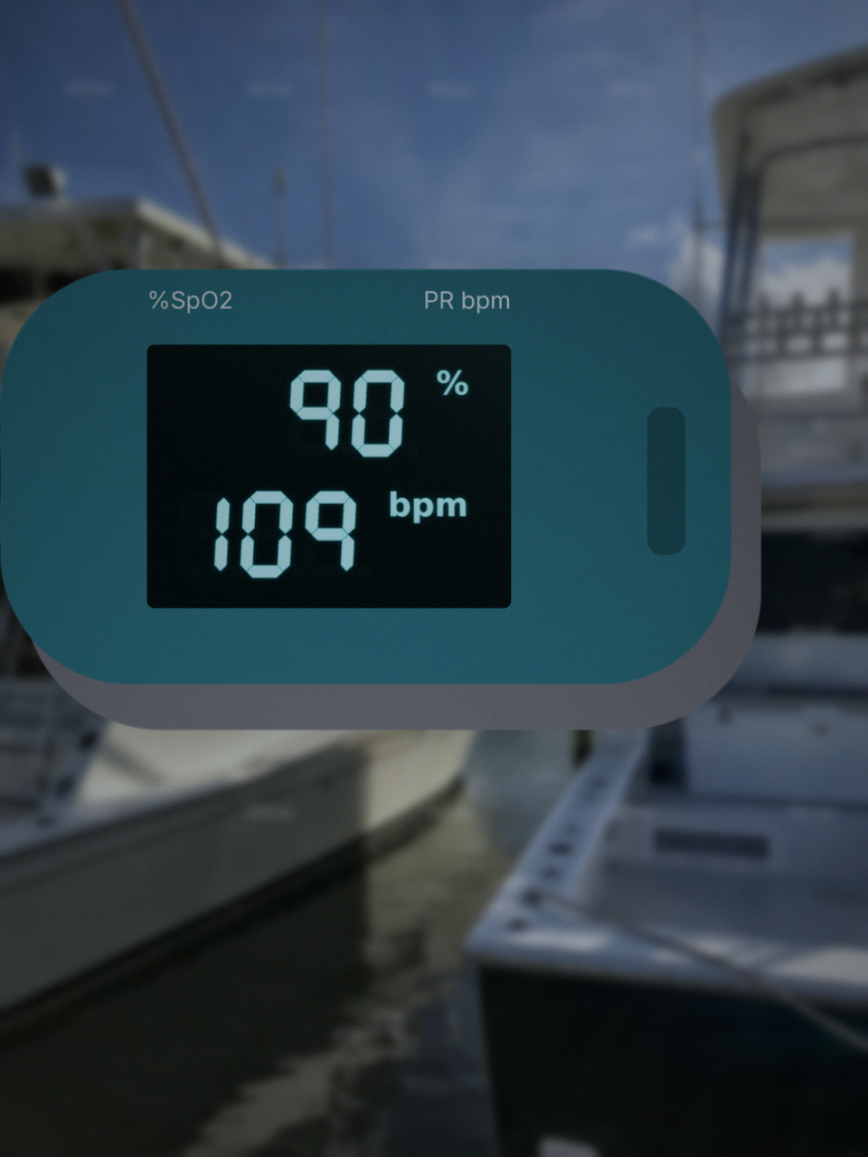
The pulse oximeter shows 90 (%)
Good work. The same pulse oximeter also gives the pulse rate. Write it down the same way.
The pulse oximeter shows 109 (bpm)
